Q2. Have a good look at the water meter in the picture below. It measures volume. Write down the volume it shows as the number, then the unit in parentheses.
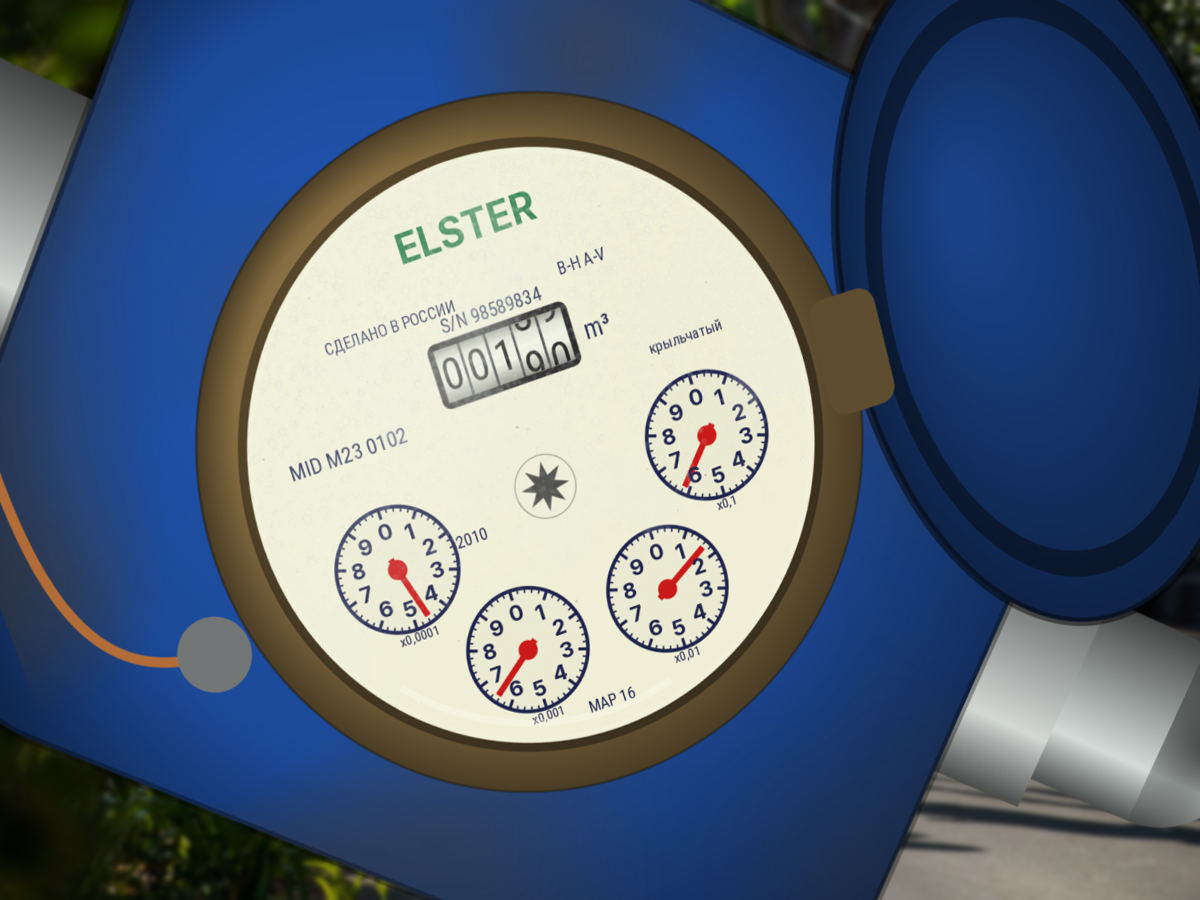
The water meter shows 189.6164 (m³)
